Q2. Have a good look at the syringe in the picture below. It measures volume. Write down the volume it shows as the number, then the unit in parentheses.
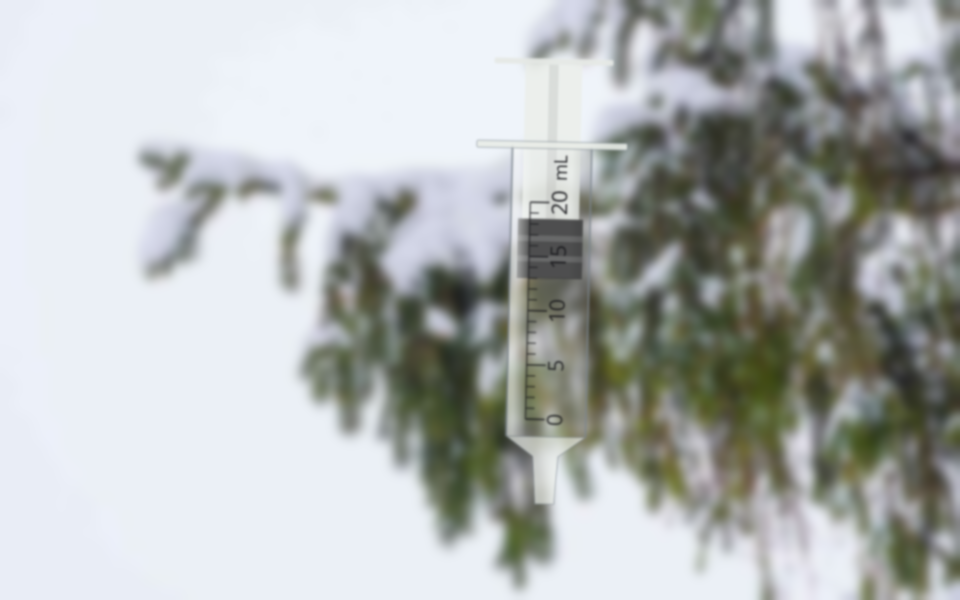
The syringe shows 13 (mL)
